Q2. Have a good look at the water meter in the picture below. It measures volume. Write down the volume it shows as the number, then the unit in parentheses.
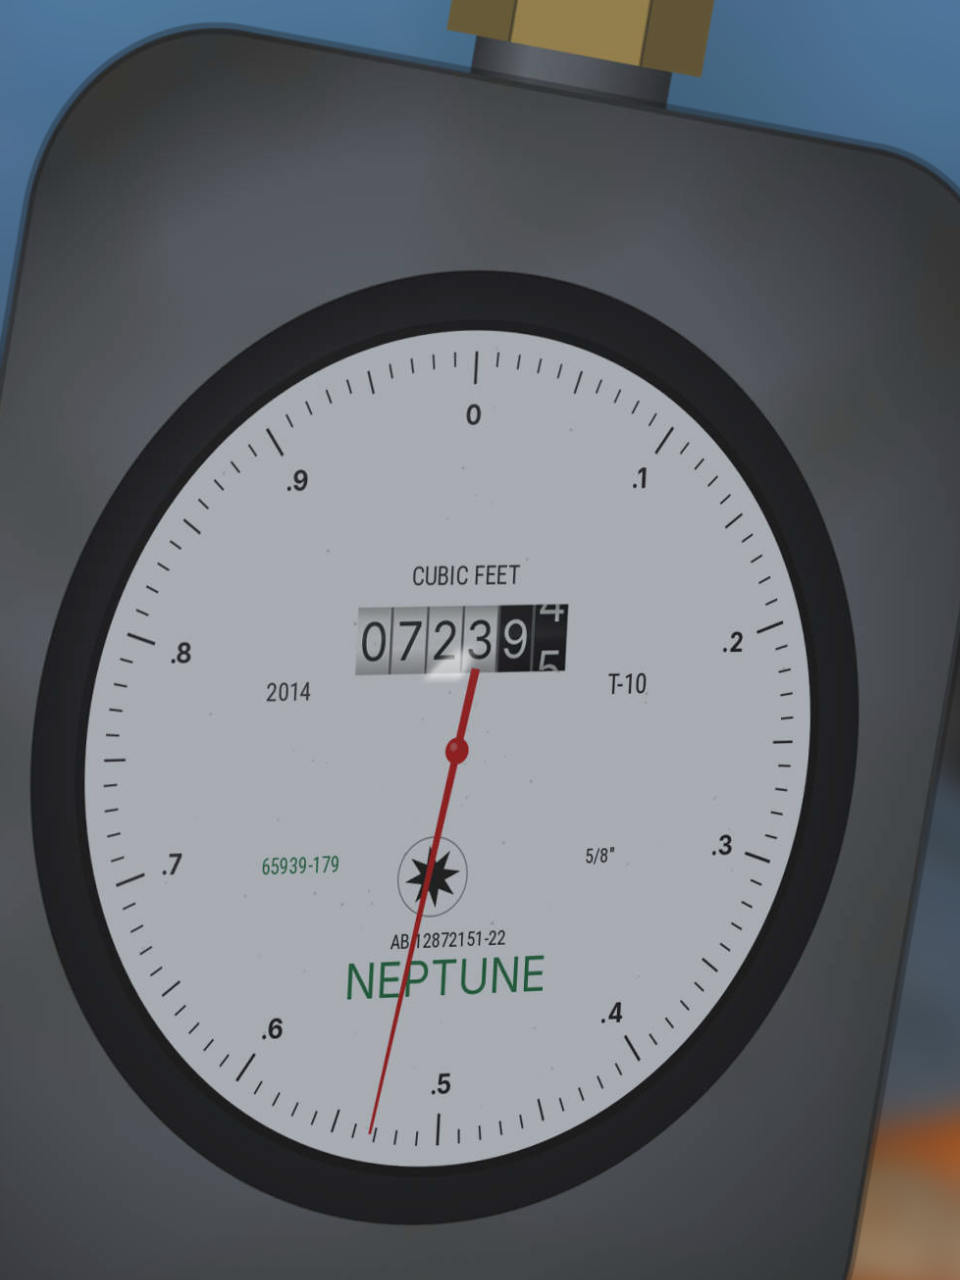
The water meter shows 72394.53 (ft³)
